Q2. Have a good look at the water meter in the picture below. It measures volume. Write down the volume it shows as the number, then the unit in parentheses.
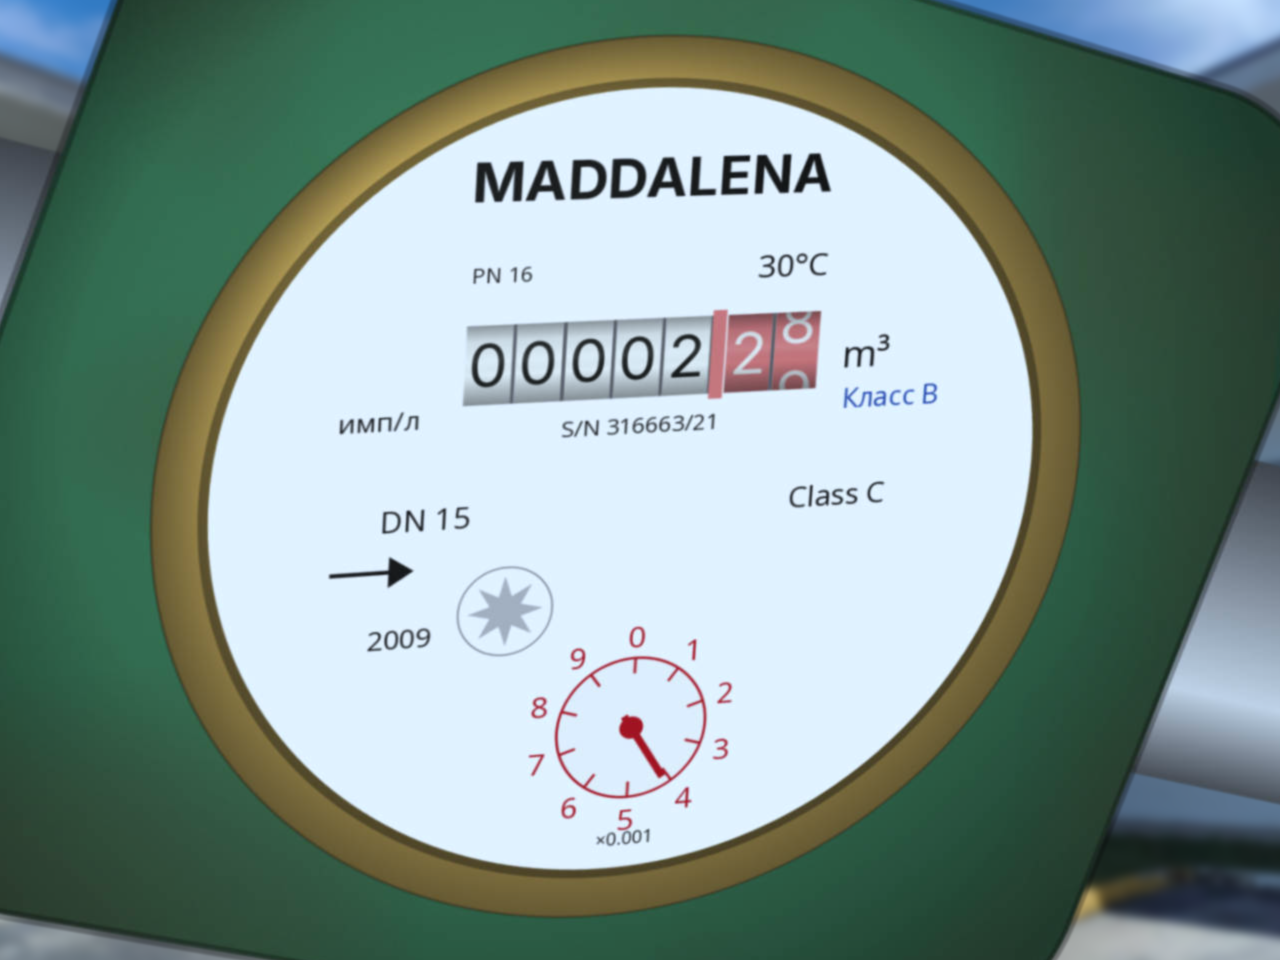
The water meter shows 2.284 (m³)
